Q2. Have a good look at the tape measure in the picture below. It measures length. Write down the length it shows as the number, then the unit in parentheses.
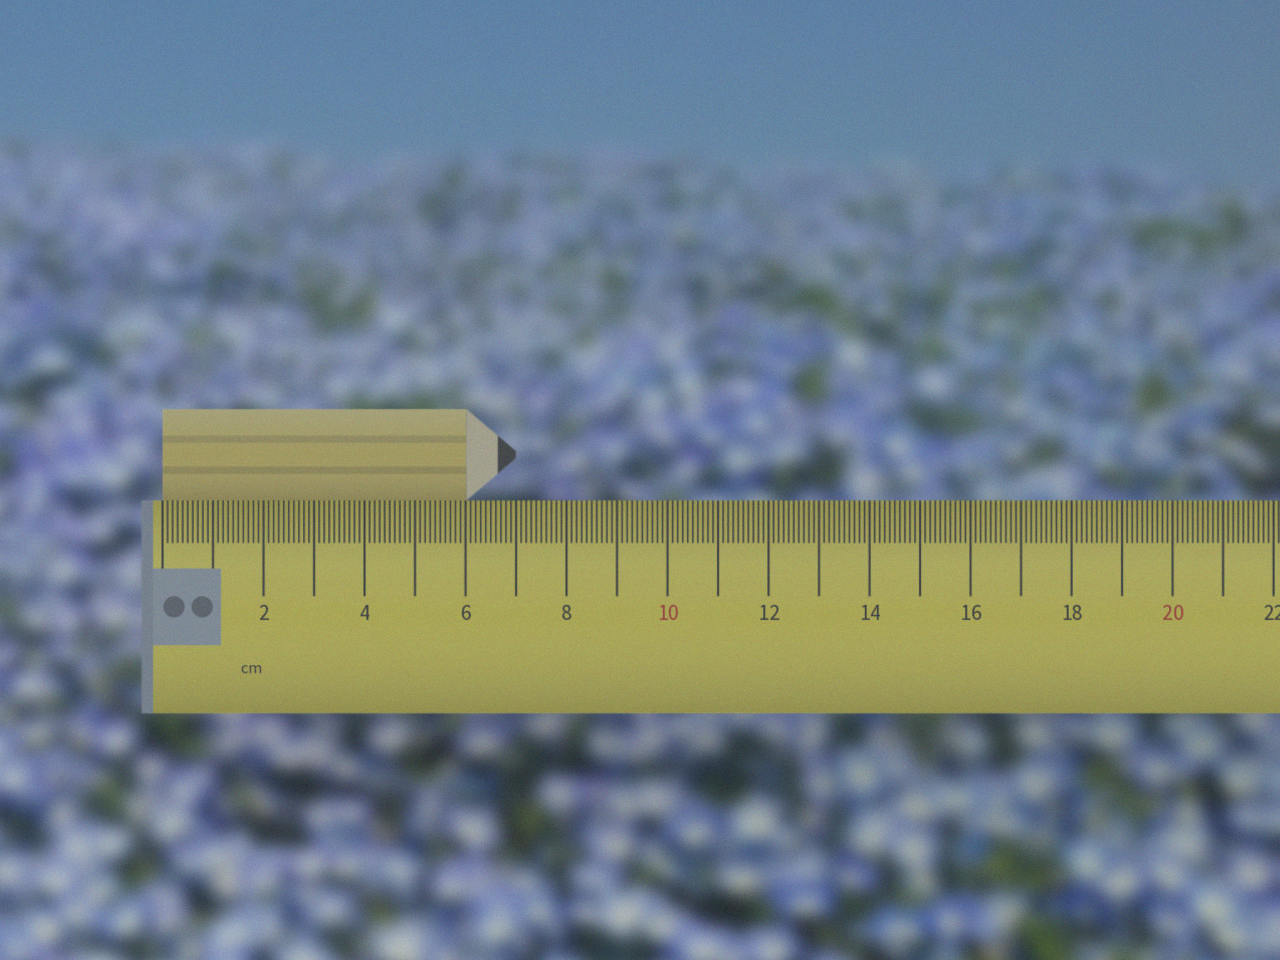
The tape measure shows 7 (cm)
